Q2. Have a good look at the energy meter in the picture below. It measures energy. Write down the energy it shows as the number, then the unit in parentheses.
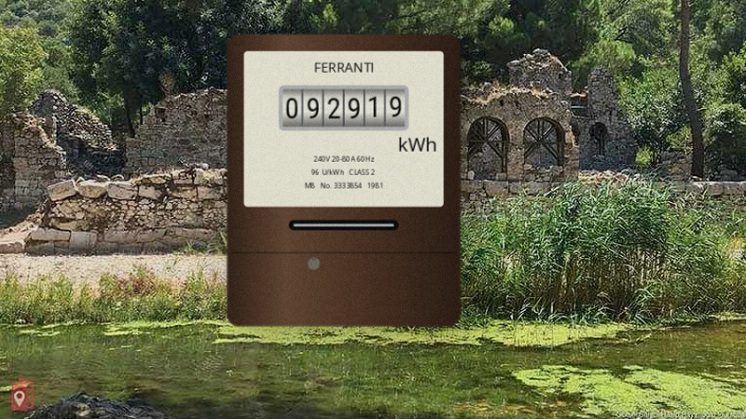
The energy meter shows 92919 (kWh)
